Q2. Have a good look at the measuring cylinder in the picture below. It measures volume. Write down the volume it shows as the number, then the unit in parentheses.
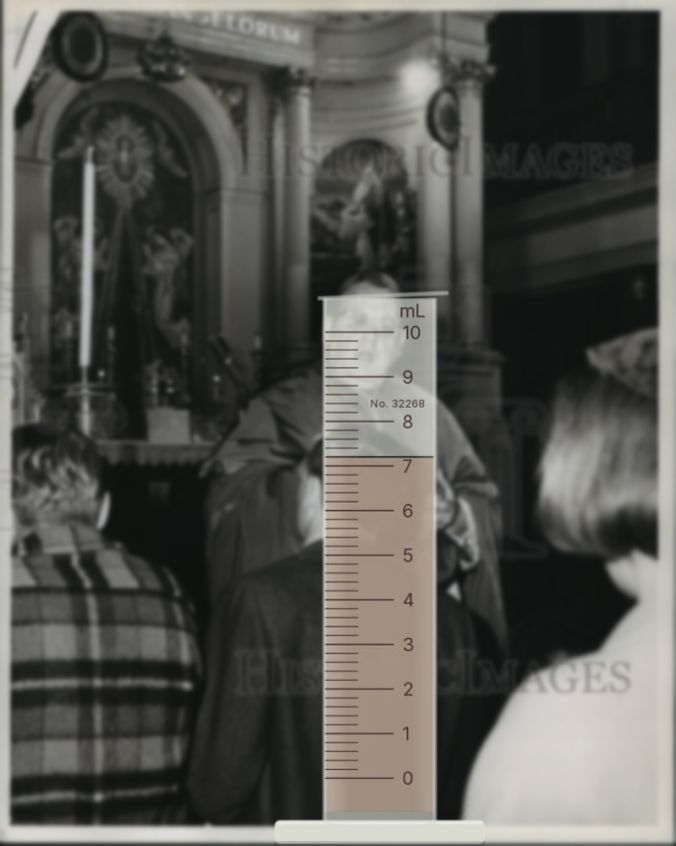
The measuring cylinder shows 7.2 (mL)
